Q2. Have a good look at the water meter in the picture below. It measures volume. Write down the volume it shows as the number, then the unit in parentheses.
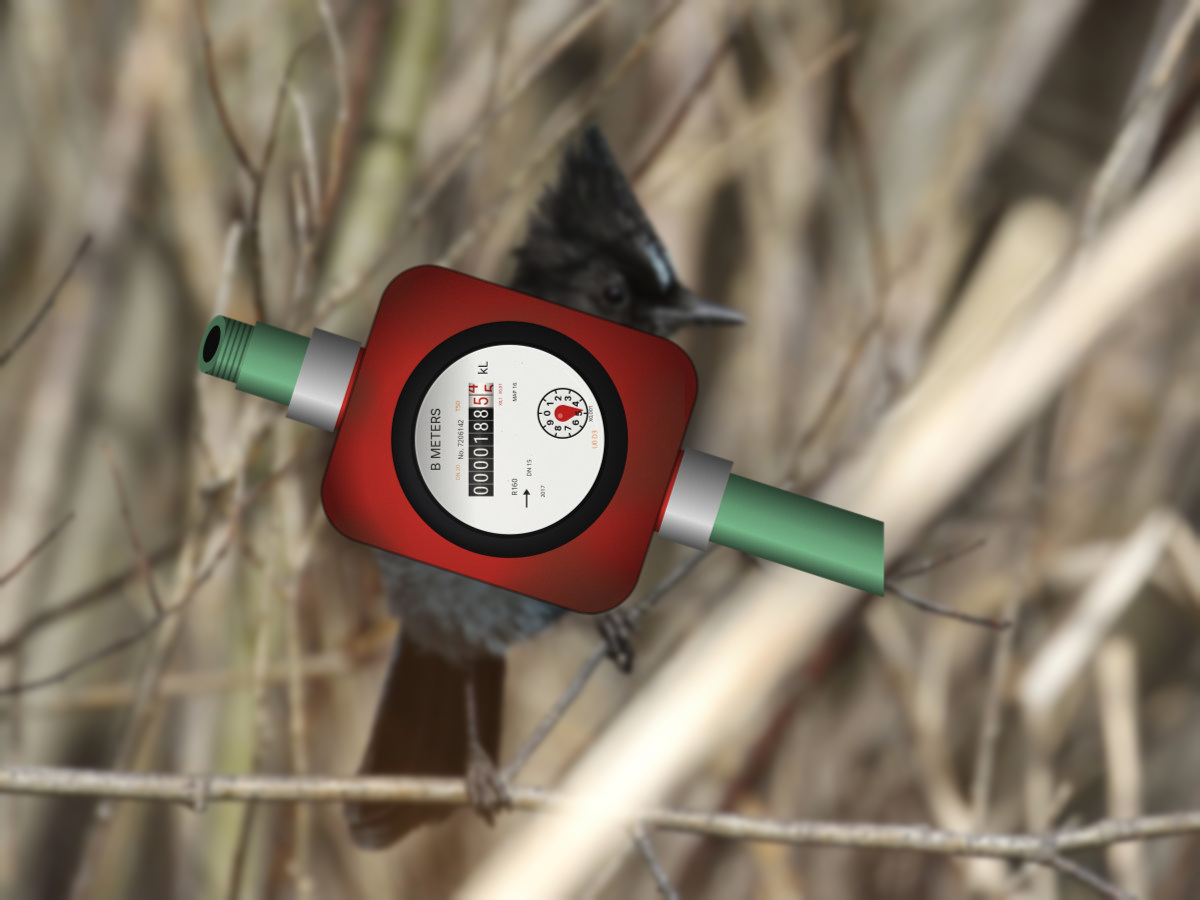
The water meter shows 188.544 (kL)
